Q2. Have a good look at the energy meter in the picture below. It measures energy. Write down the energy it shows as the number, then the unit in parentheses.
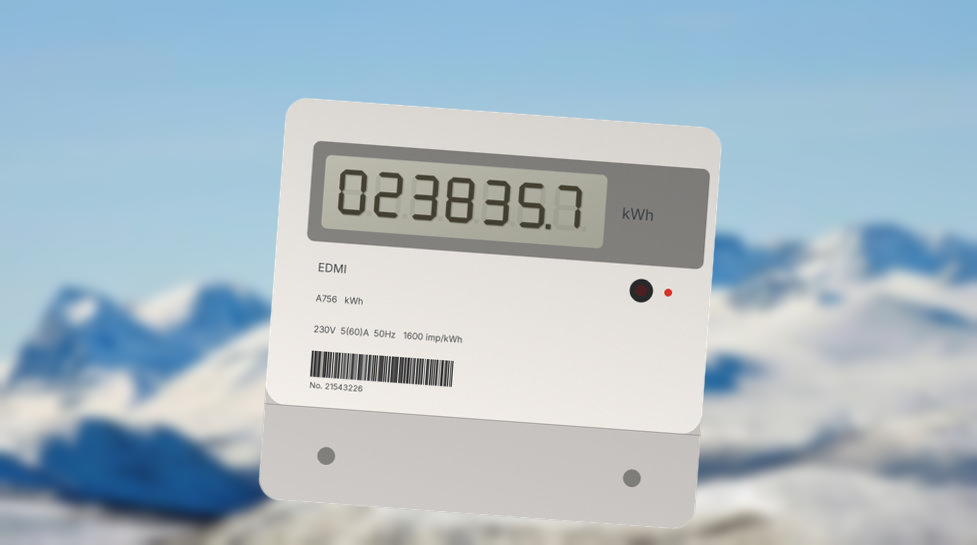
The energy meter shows 23835.7 (kWh)
